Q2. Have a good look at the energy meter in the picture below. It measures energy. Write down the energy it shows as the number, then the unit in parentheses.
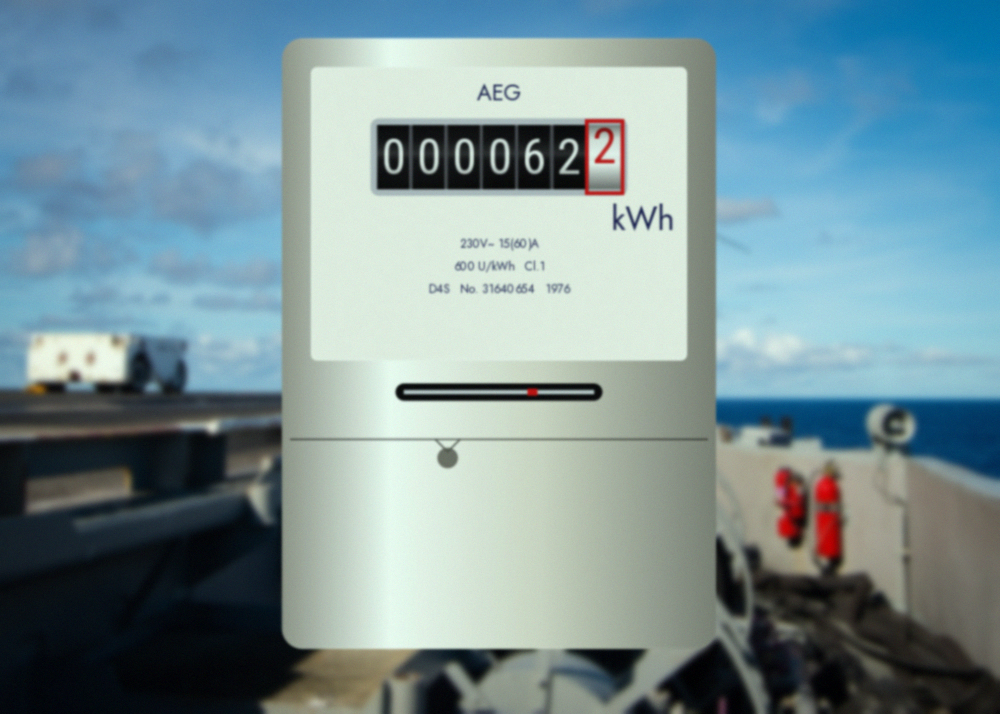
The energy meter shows 62.2 (kWh)
